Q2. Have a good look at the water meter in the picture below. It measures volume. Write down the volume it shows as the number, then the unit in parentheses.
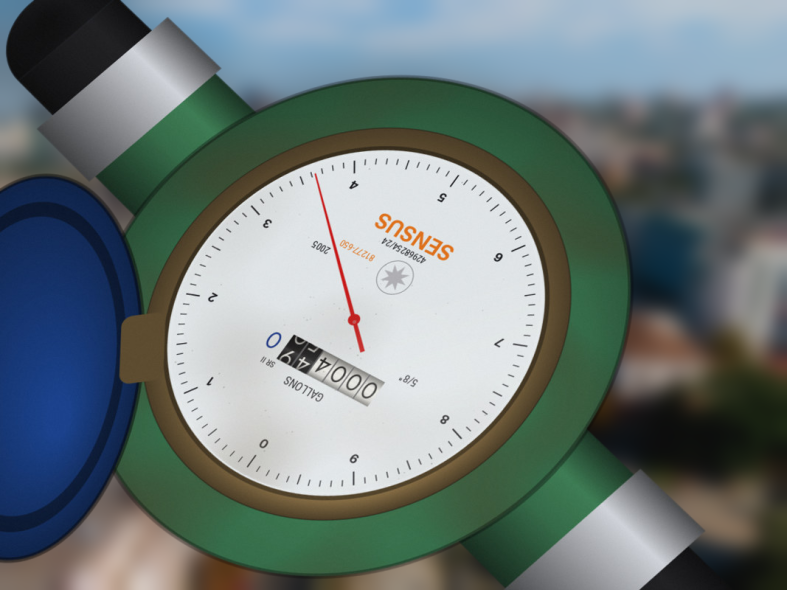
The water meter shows 4493.6 (gal)
